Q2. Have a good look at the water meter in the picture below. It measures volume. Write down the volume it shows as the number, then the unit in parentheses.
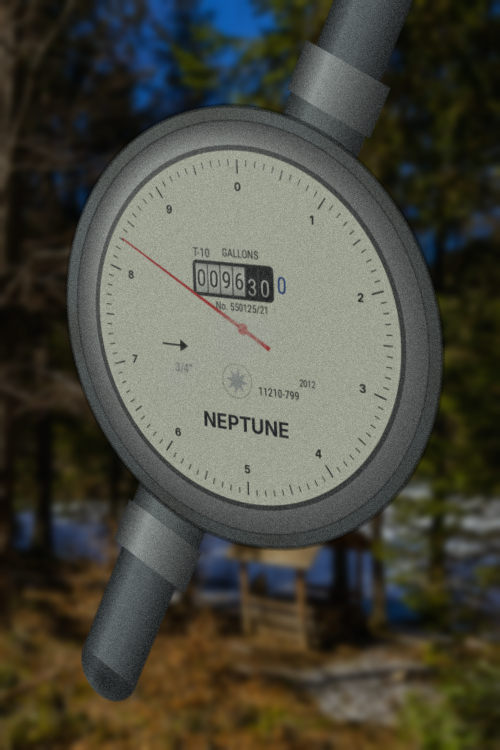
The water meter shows 96298.3 (gal)
